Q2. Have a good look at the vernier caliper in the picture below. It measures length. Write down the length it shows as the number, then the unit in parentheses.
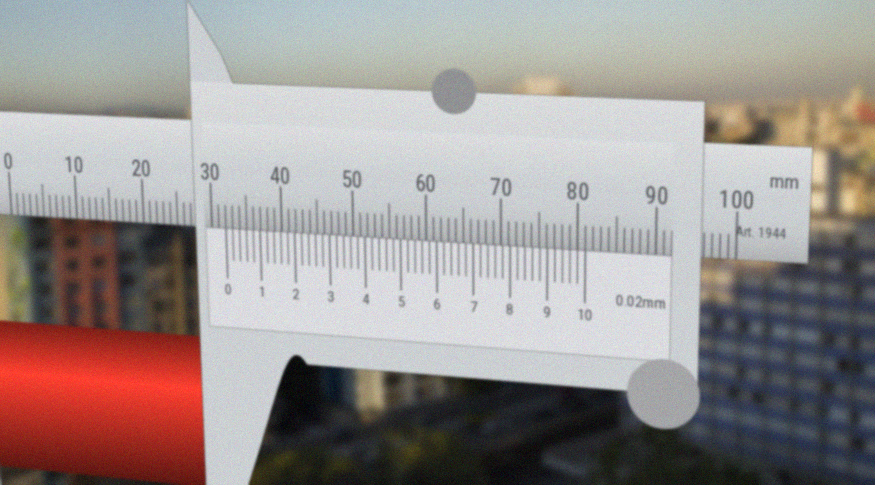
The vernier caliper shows 32.0 (mm)
